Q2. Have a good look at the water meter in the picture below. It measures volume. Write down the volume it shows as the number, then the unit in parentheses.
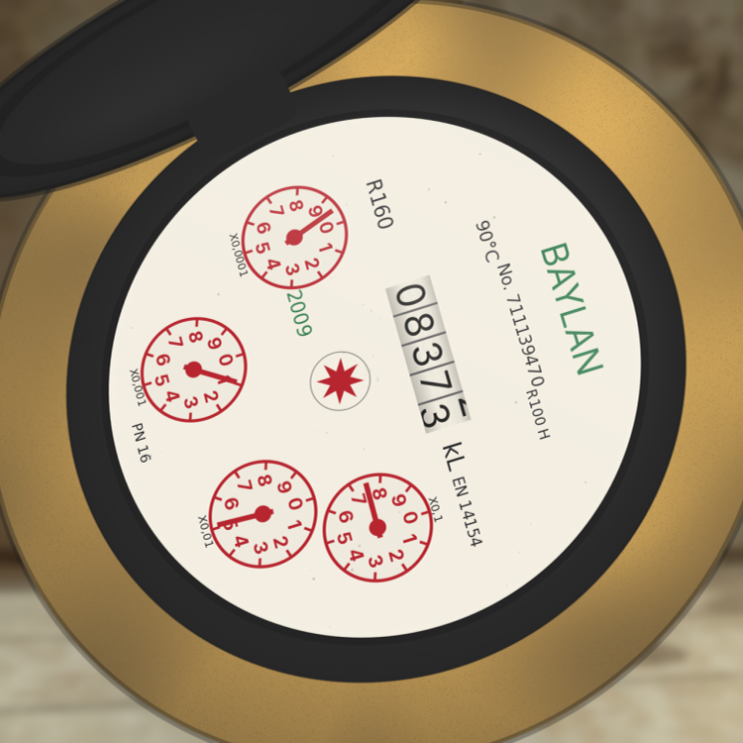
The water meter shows 8372.7509 (kL)
